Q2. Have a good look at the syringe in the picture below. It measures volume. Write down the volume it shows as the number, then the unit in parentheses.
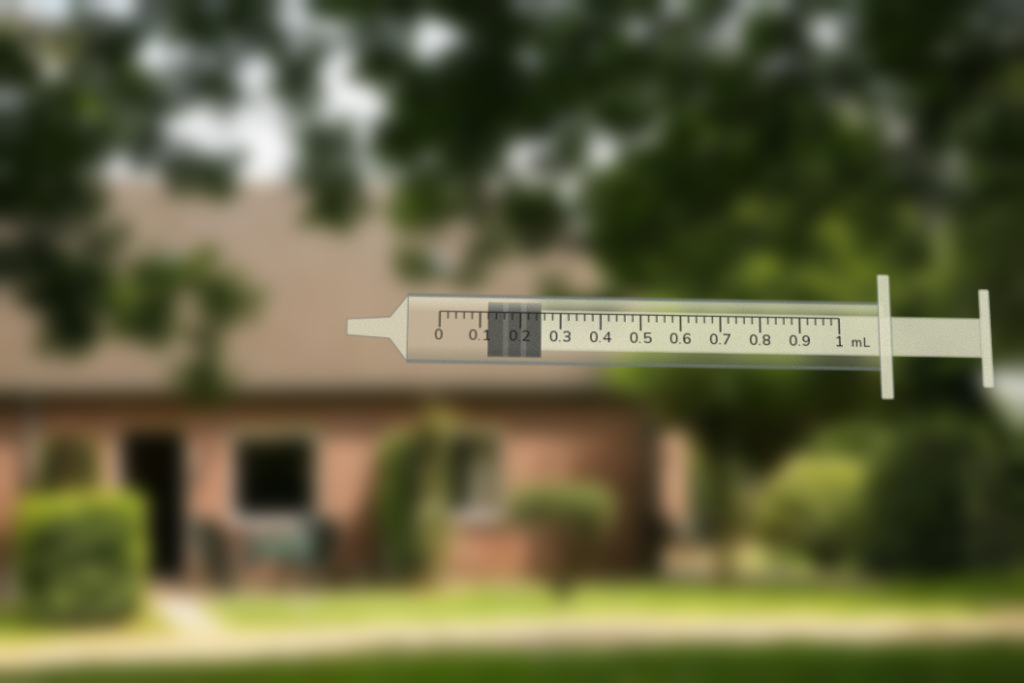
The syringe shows 0.12 (mL)
